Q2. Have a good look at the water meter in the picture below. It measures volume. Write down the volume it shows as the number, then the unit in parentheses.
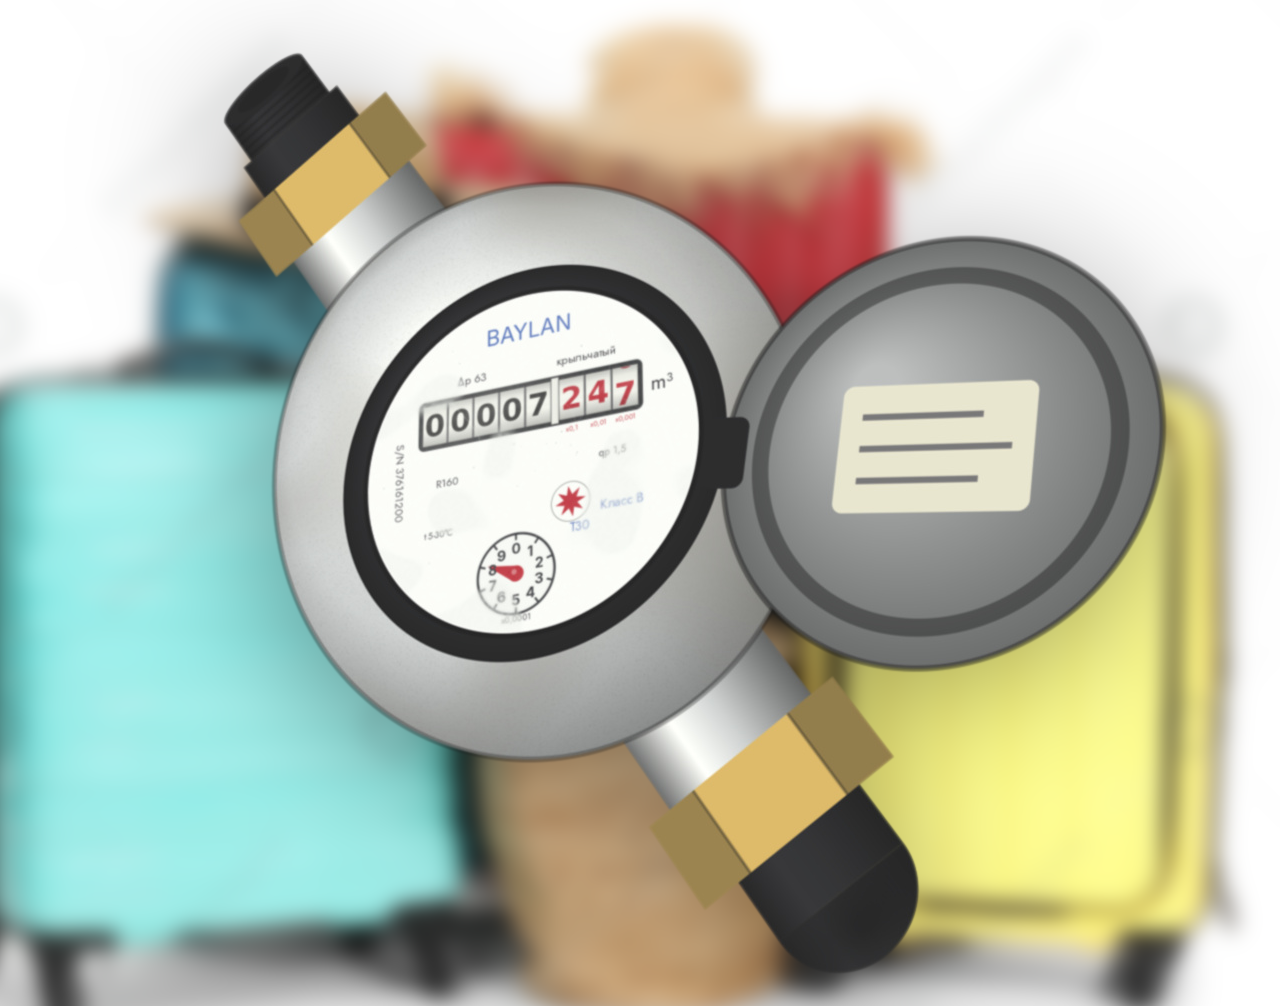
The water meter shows 7.2468 (m³)
